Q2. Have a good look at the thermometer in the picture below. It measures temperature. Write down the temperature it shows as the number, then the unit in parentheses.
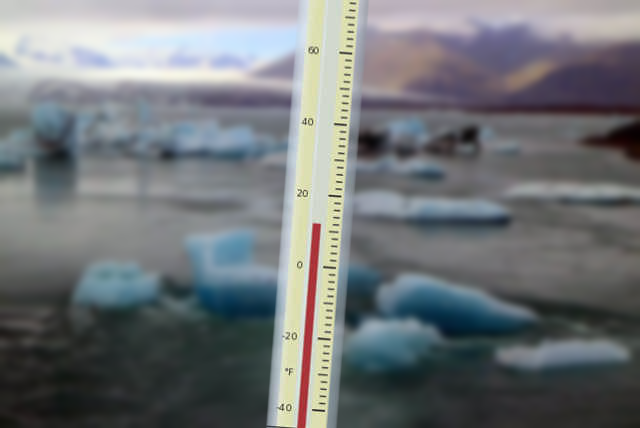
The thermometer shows 12 (°F)
